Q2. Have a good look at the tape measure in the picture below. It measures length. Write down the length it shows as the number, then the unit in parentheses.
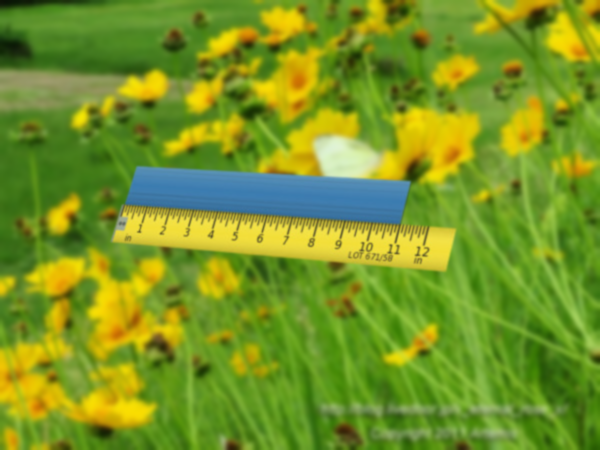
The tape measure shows 11 (in)
